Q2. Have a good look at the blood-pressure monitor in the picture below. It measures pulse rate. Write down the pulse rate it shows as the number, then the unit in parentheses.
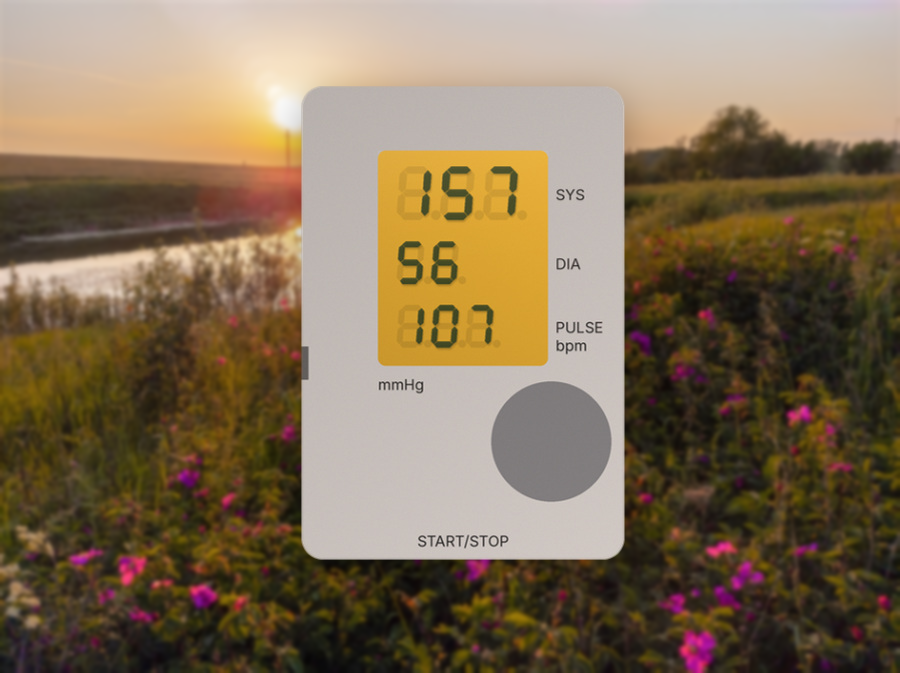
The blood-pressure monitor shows 107 (bpm)
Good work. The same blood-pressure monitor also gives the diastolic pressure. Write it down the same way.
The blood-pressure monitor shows 56 (mmHg)
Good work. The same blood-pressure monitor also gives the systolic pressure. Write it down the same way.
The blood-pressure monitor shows 157 (mmHg)
